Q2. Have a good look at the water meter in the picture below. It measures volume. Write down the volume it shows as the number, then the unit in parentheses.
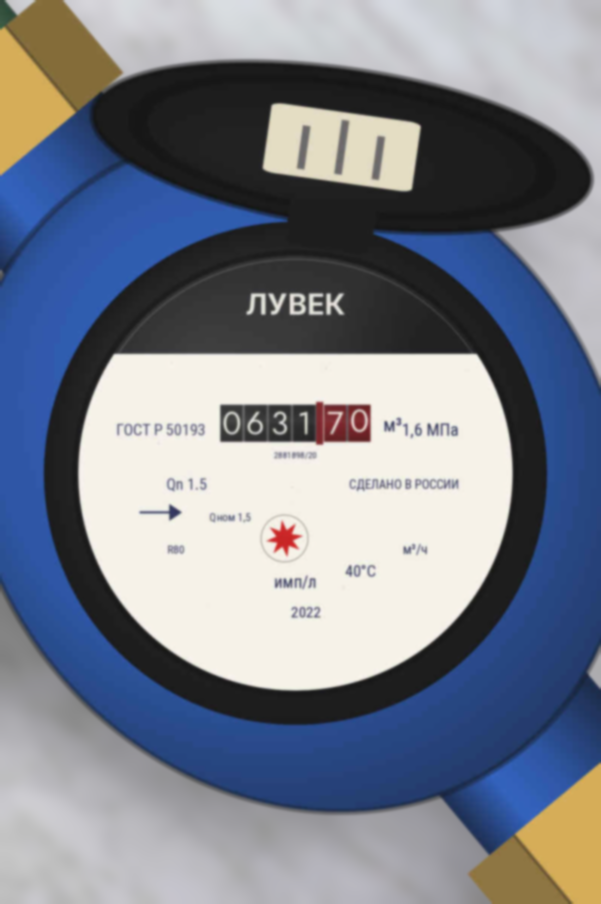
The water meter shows 631.70 (m³)
